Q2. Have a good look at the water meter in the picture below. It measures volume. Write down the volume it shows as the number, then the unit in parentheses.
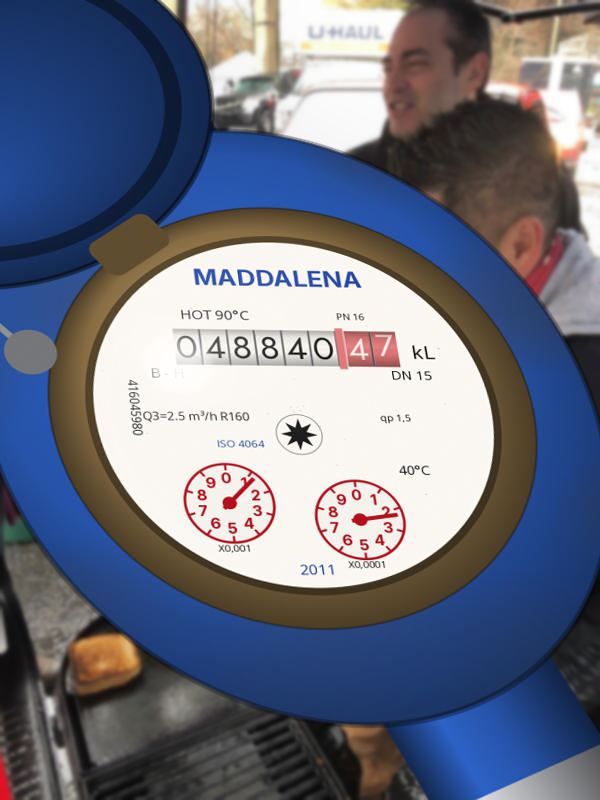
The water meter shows 48840.4712 (kL)
